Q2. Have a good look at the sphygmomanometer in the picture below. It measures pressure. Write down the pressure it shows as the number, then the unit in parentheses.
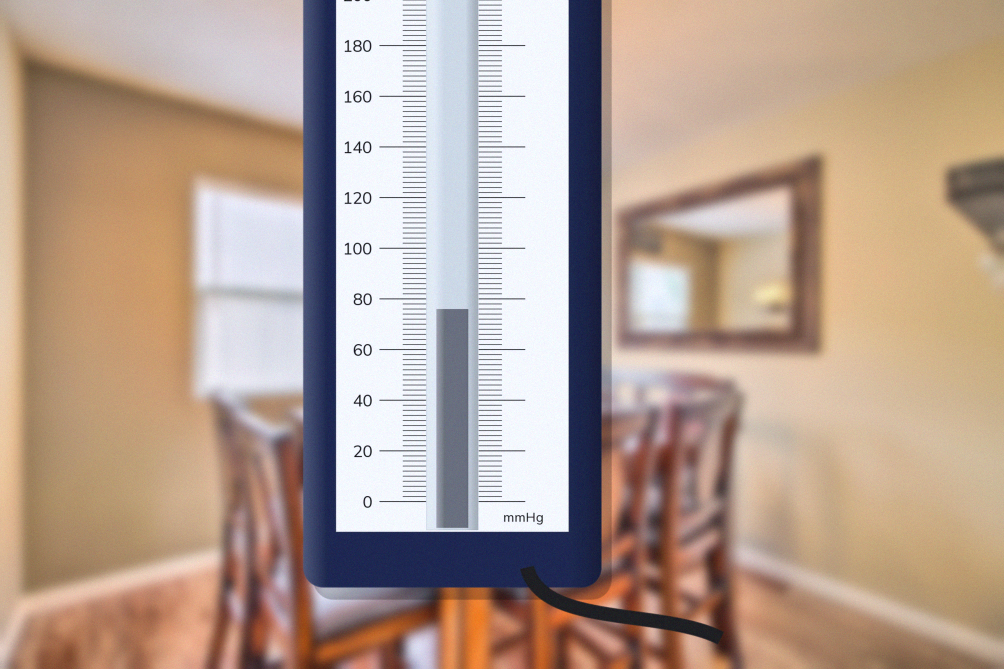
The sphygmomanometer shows 76 (mmHg)
